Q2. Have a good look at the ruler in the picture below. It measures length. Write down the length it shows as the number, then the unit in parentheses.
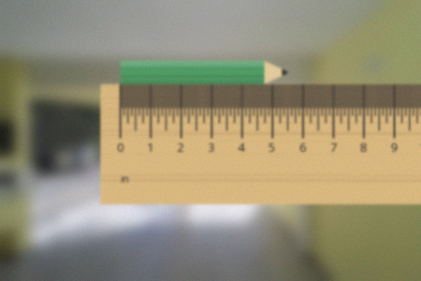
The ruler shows 5.5 (in)
